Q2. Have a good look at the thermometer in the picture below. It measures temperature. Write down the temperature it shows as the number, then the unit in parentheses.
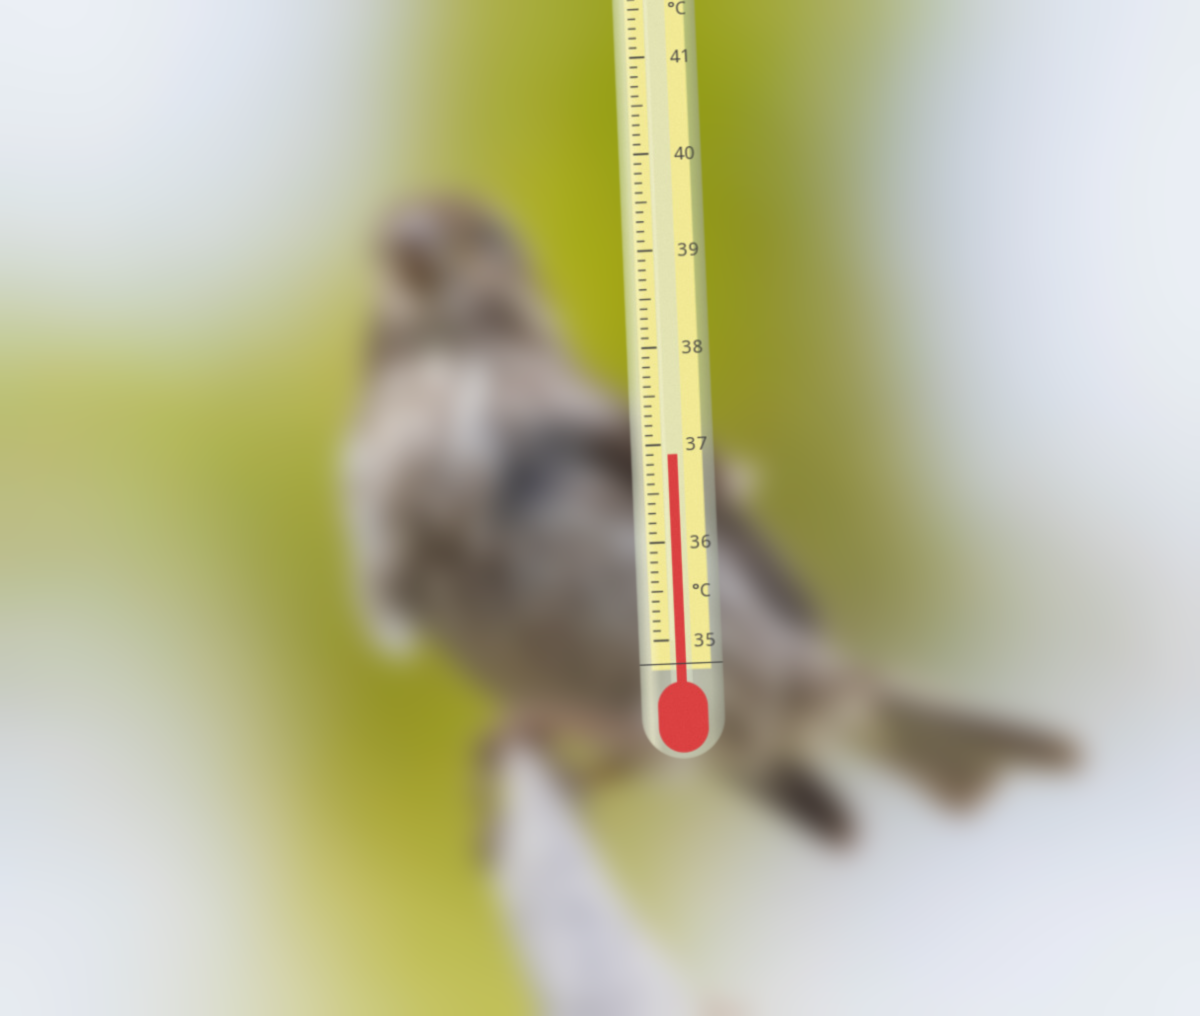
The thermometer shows 36.9 (°C)
